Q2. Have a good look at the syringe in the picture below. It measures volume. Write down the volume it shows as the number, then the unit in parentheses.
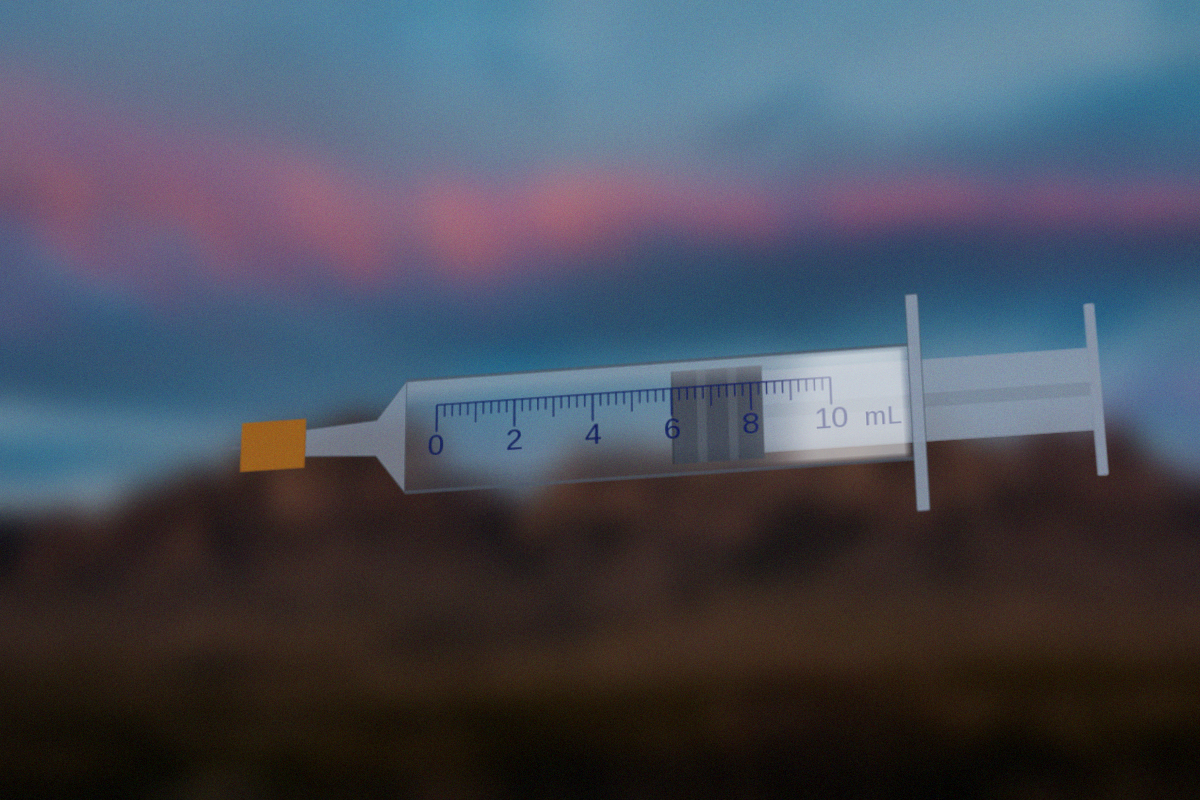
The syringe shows 6 (mL)
